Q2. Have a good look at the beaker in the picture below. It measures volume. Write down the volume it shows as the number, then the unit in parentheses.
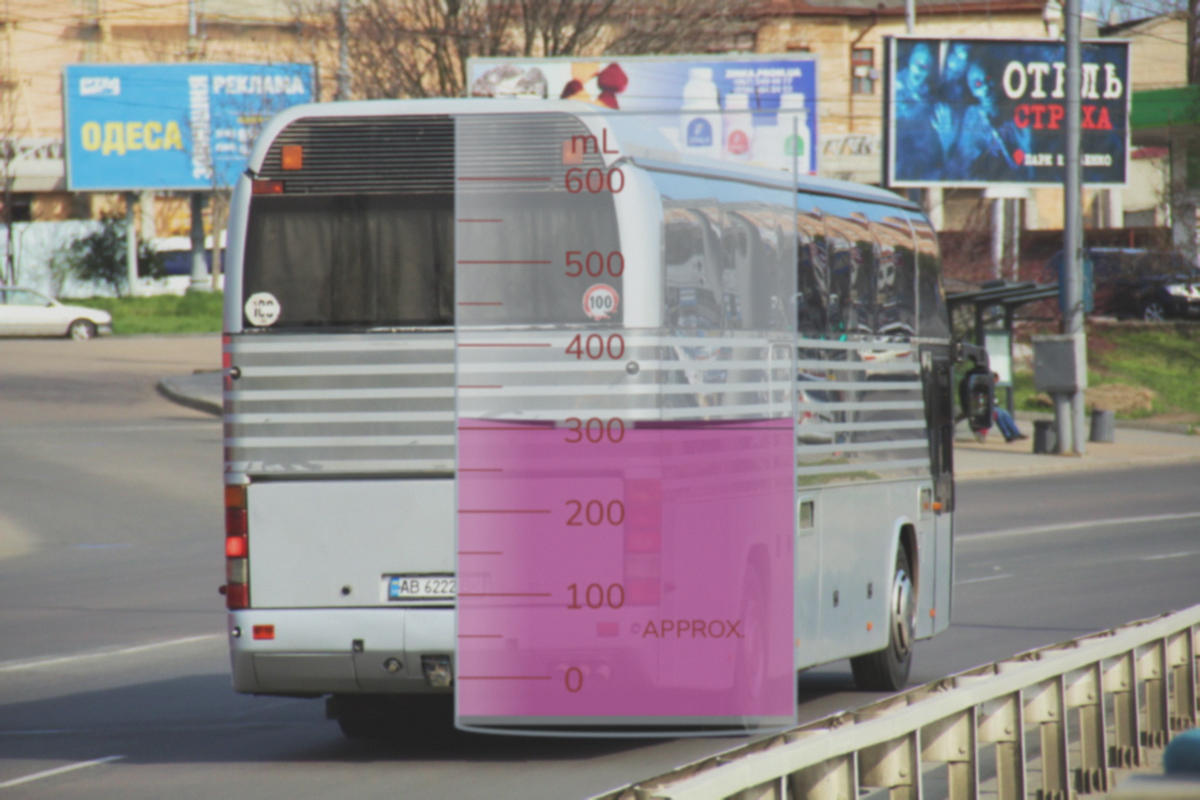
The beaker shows 300 (mL)
